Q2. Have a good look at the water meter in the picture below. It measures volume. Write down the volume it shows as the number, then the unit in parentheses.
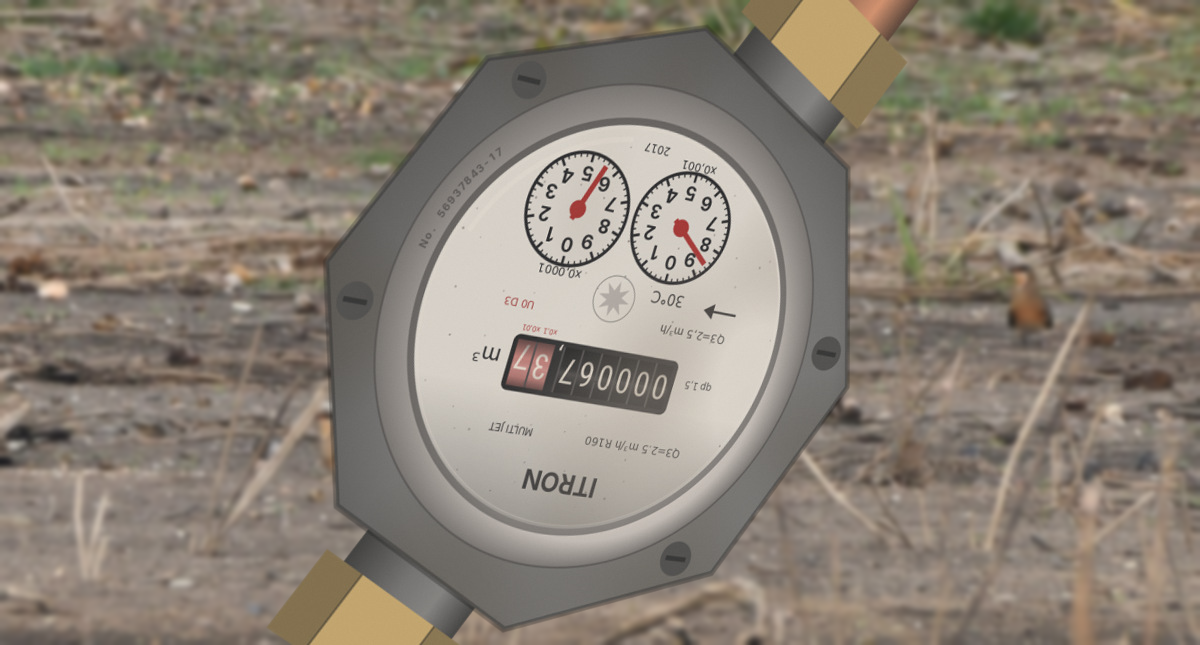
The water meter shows 67.3685 (m³)
